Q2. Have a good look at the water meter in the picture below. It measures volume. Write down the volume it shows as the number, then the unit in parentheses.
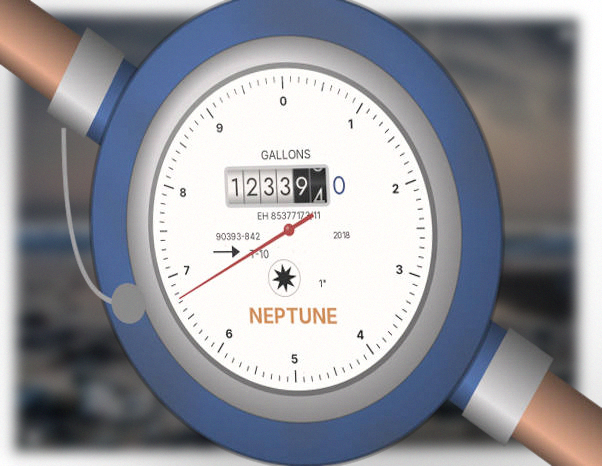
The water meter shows 1233936.7 (gal)
